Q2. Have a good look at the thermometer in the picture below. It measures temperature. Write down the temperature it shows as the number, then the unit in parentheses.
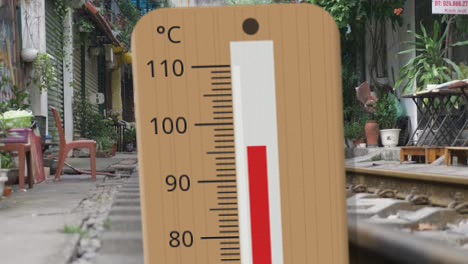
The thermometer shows 96 (°C)
